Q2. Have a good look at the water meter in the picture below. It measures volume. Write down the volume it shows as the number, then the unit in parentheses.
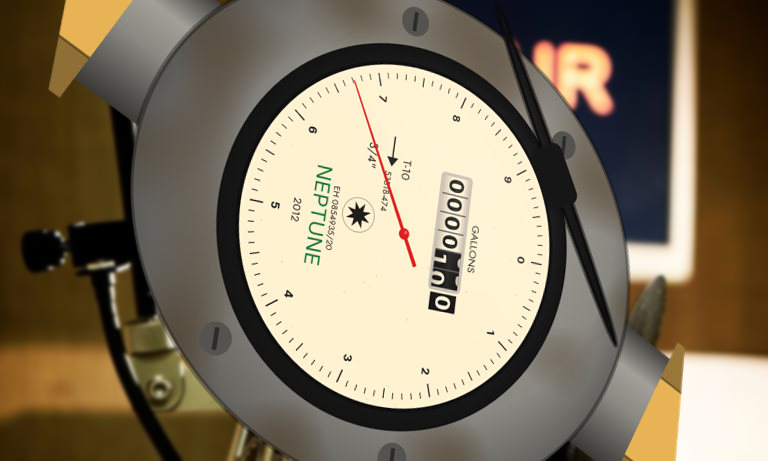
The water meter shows 96.7 (gal)
